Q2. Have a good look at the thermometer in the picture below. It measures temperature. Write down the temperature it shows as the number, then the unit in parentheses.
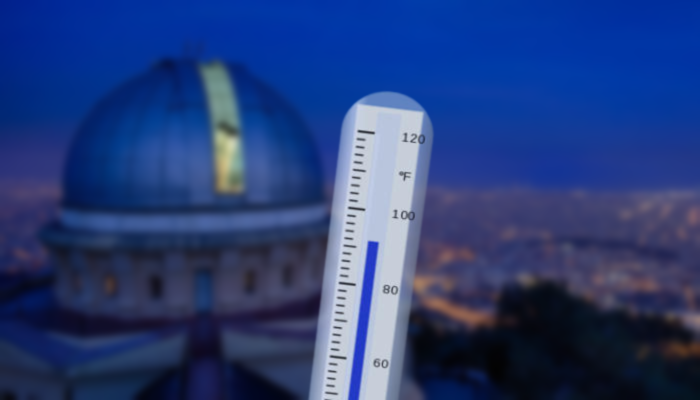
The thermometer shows 92 (°F)
